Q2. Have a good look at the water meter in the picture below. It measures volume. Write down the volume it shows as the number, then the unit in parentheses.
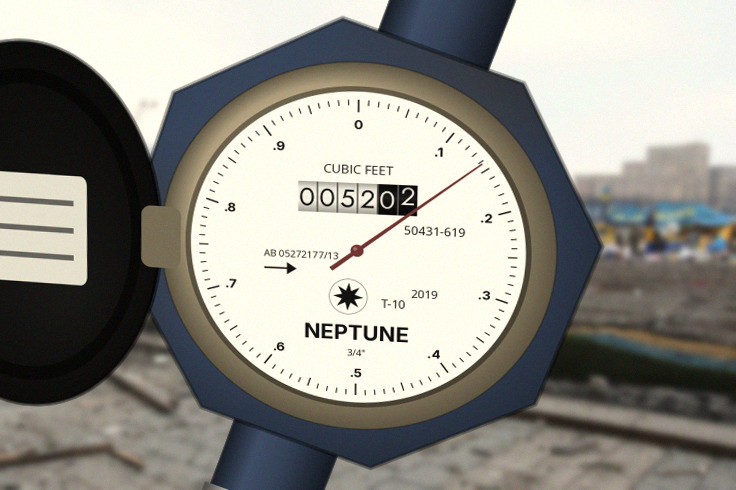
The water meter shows 5202.14 (ft³)
